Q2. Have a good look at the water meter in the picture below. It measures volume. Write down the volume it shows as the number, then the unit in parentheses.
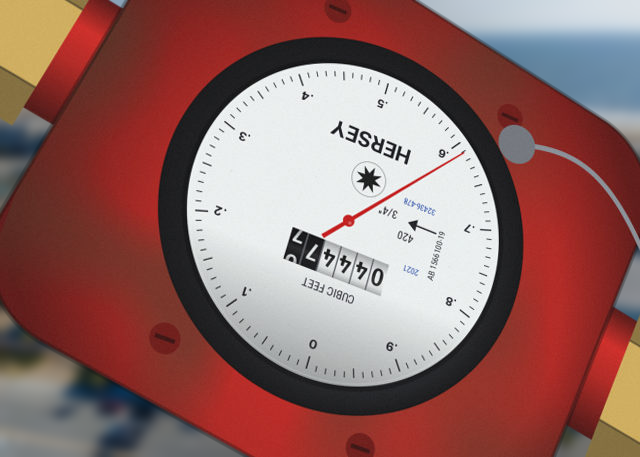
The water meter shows 44476.61 (ft³)
